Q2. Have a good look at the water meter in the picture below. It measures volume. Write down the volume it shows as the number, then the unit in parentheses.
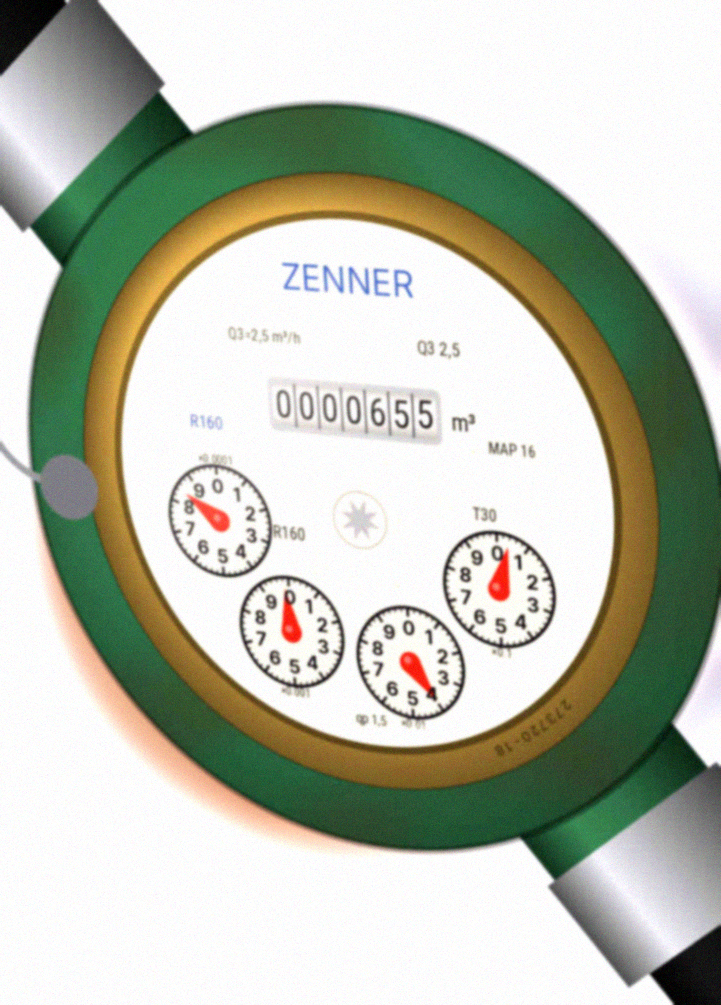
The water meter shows 655.0398 (m³)
